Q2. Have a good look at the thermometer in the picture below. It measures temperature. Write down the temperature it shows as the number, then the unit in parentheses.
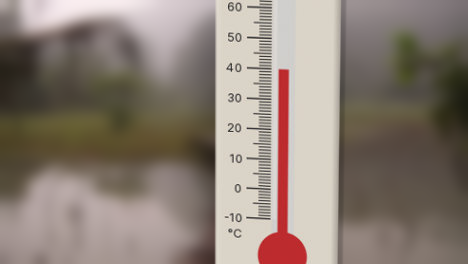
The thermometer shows 40 (°C)
